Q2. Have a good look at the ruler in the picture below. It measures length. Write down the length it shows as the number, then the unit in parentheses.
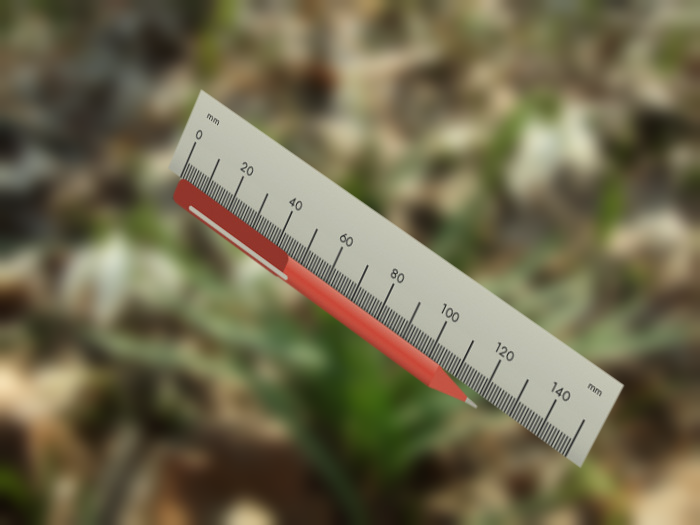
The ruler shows 120 (mm)
